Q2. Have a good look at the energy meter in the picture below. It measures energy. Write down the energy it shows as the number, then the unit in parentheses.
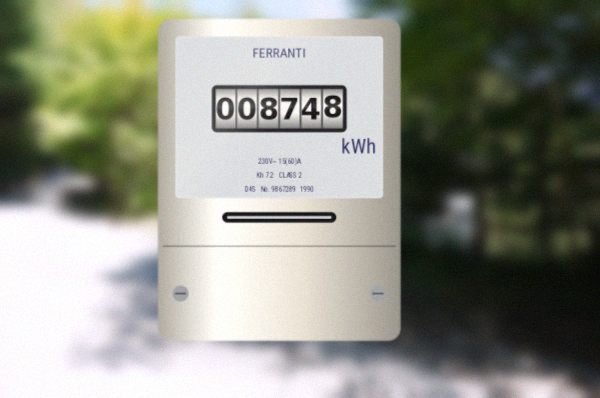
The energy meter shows 8748 (kWh)
